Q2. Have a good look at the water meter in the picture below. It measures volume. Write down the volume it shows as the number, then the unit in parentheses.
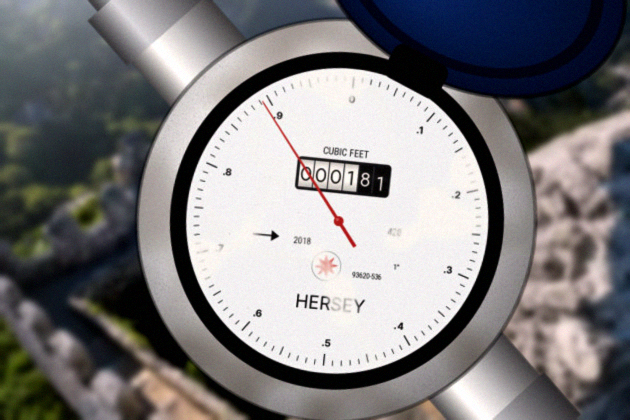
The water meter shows 180.89 (ft³)
